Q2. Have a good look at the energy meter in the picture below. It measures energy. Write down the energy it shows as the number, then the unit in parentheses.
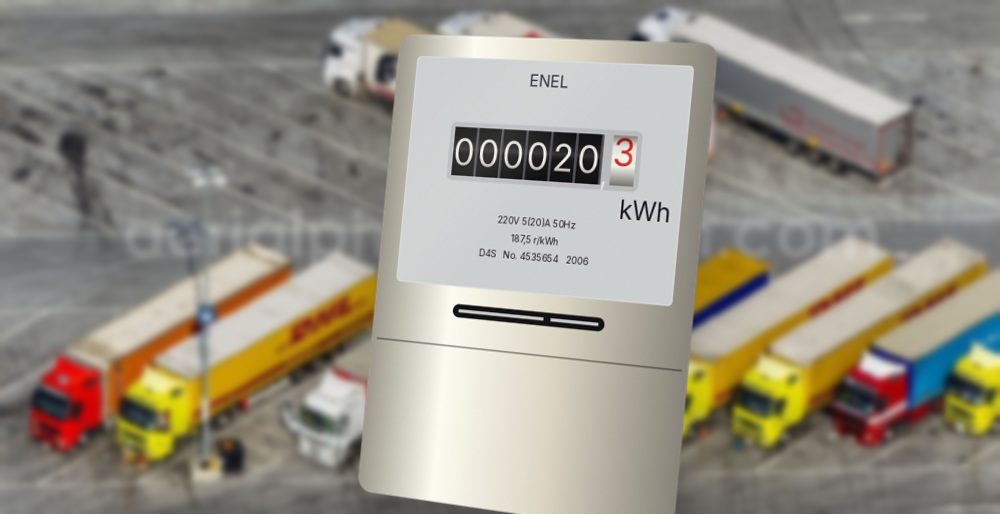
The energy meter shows 20.3 (kWh)
